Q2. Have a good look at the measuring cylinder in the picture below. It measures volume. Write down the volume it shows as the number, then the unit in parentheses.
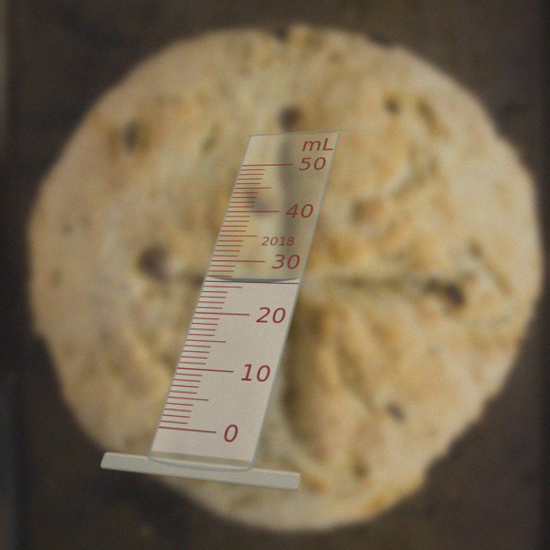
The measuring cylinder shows 26 (mL)
